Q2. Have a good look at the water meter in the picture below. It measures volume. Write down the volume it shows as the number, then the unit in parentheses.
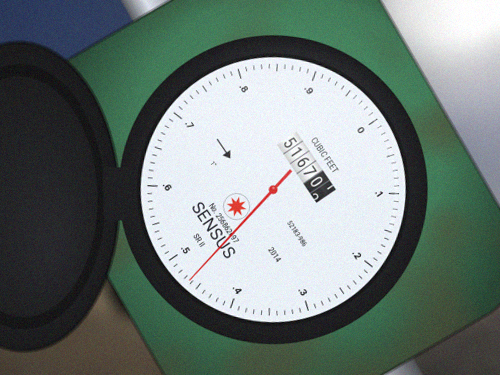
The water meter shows 516701.46 (ft³)
